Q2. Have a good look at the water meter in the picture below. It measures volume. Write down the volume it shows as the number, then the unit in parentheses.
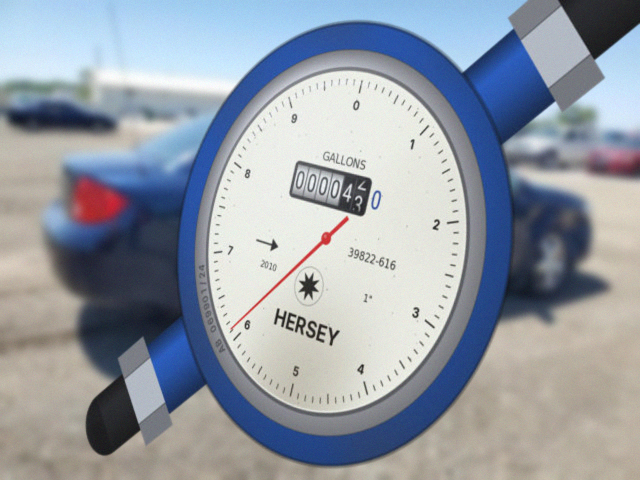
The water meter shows 426.1 (gal)
